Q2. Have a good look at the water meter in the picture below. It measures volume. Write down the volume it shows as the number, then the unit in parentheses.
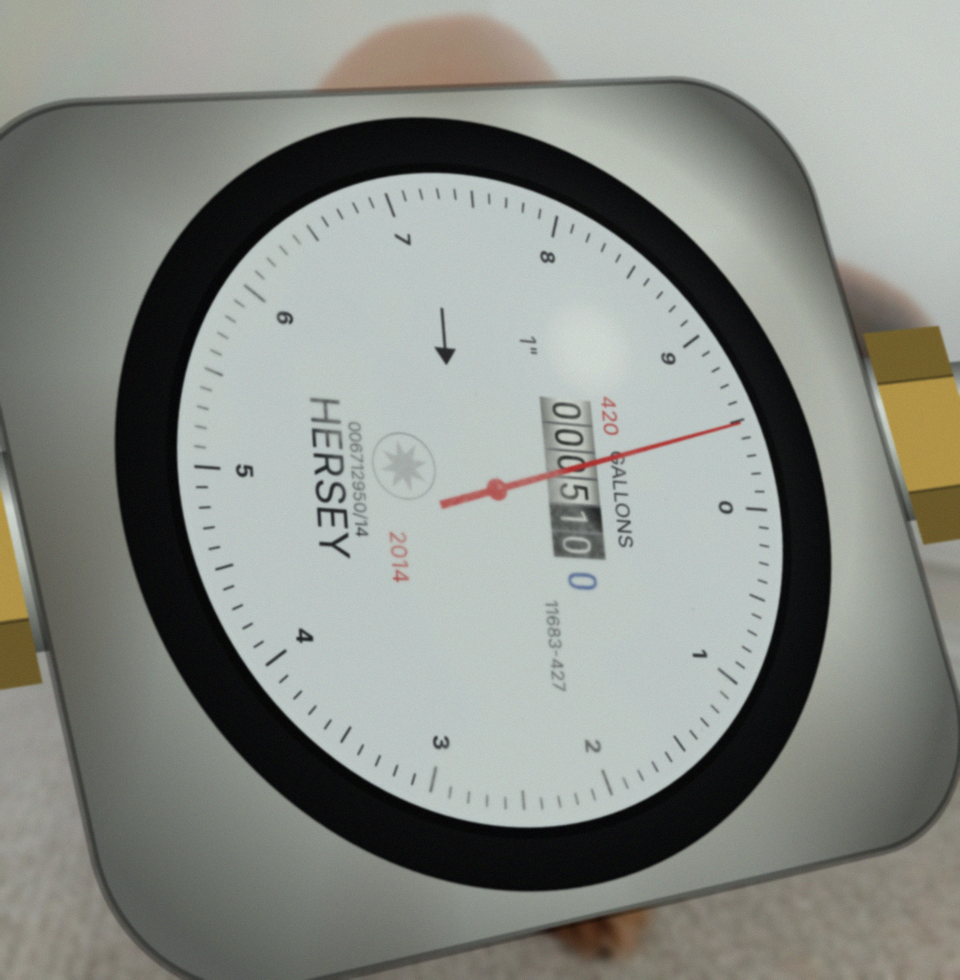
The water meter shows 5099.5 (gal)
